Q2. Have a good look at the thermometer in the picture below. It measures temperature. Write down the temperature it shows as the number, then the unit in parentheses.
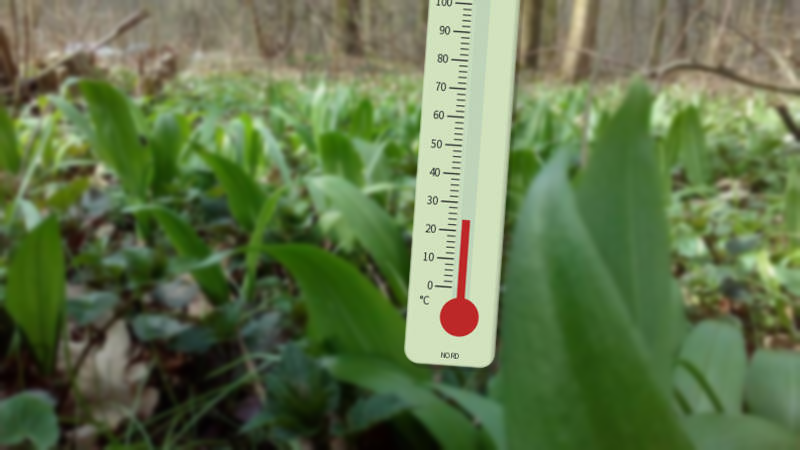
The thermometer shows 24 (°C)
